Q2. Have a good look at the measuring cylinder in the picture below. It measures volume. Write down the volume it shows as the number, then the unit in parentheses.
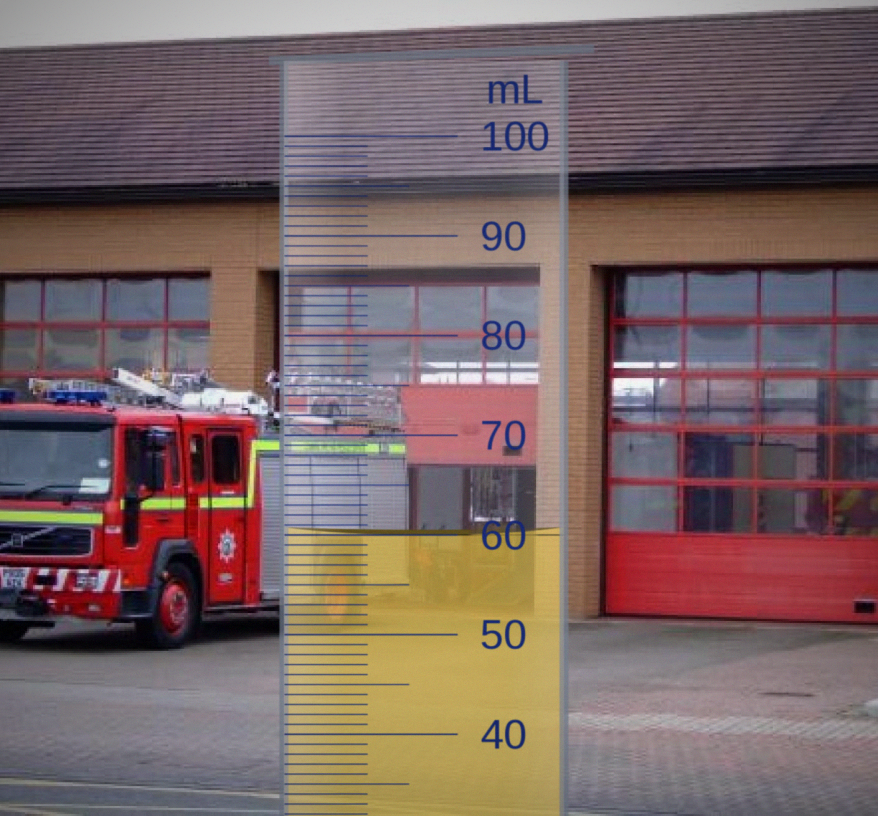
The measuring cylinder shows 60 (mL)
